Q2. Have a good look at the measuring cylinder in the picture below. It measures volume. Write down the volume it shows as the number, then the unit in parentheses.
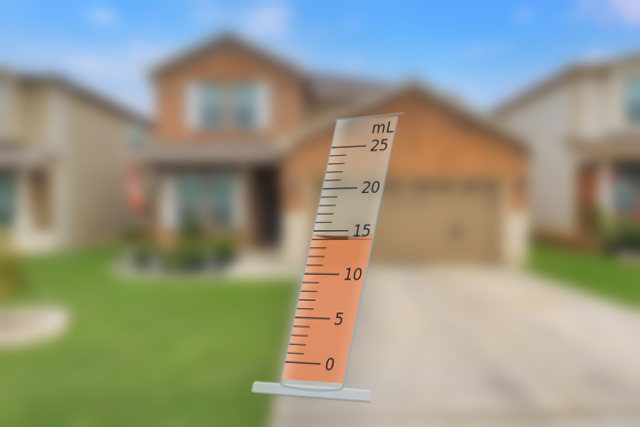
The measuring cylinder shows 14 (mL)
